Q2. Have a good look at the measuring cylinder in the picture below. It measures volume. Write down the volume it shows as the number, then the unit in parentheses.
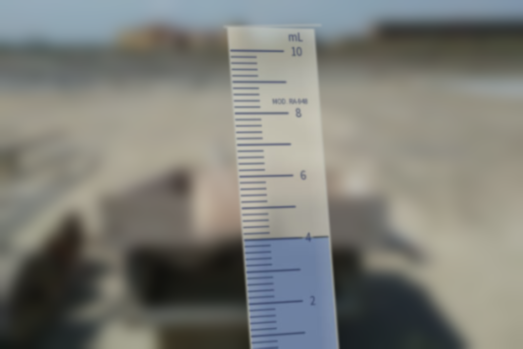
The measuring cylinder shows 4 (mL)
